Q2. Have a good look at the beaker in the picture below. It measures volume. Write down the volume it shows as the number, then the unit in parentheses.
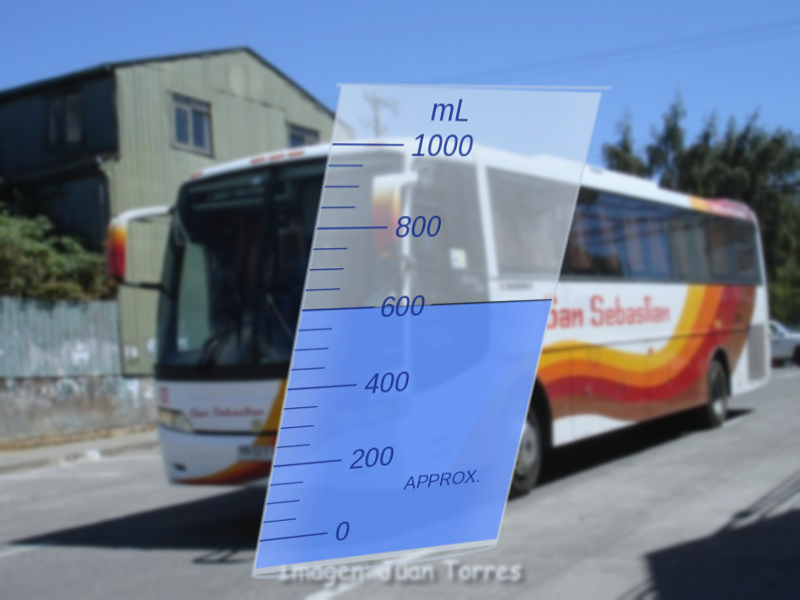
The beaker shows 600 (mL)
